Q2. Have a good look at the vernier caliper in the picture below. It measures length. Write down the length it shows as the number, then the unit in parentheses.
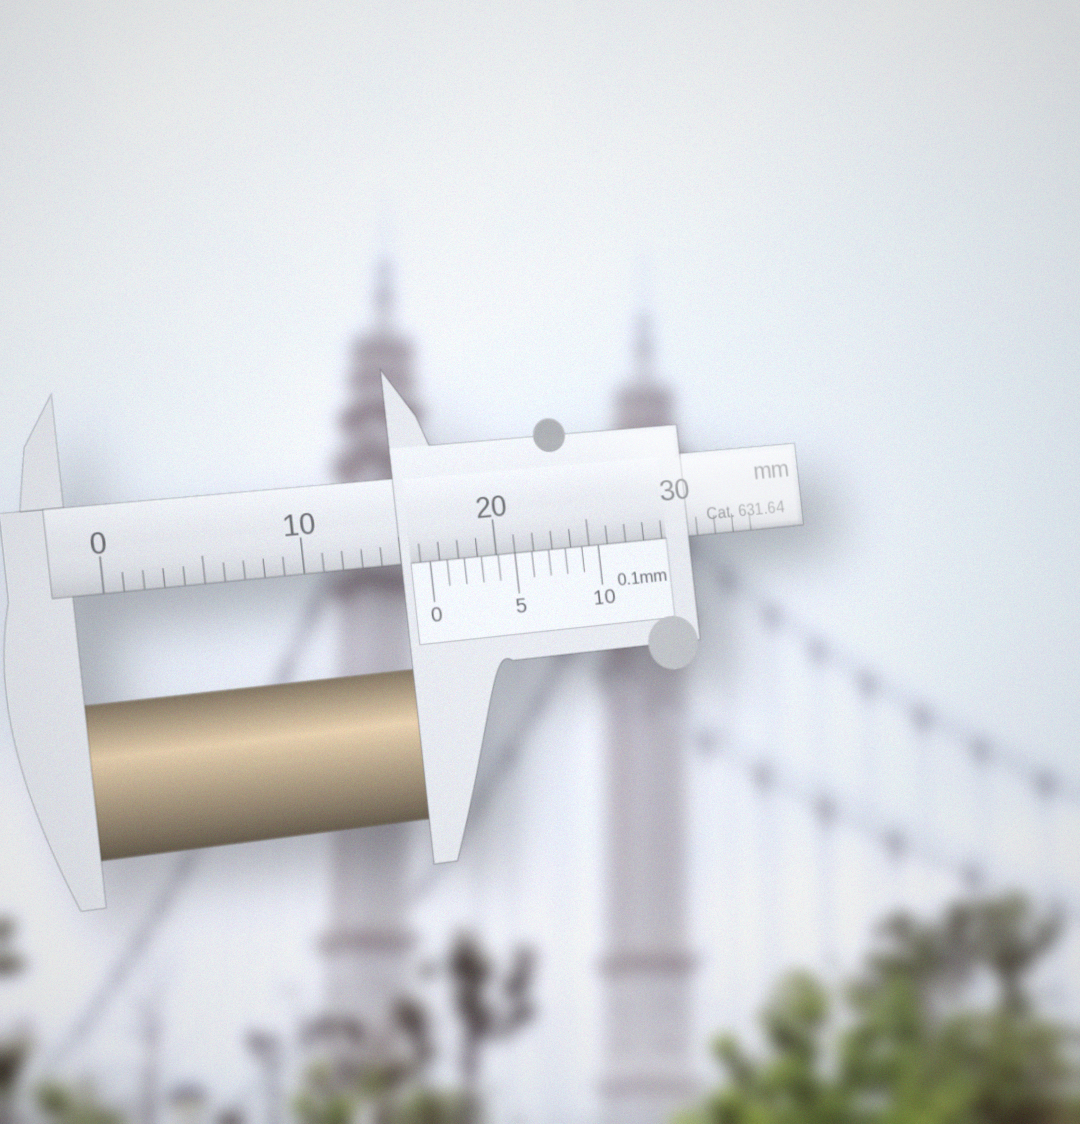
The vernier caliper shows 16.5 (mm)
